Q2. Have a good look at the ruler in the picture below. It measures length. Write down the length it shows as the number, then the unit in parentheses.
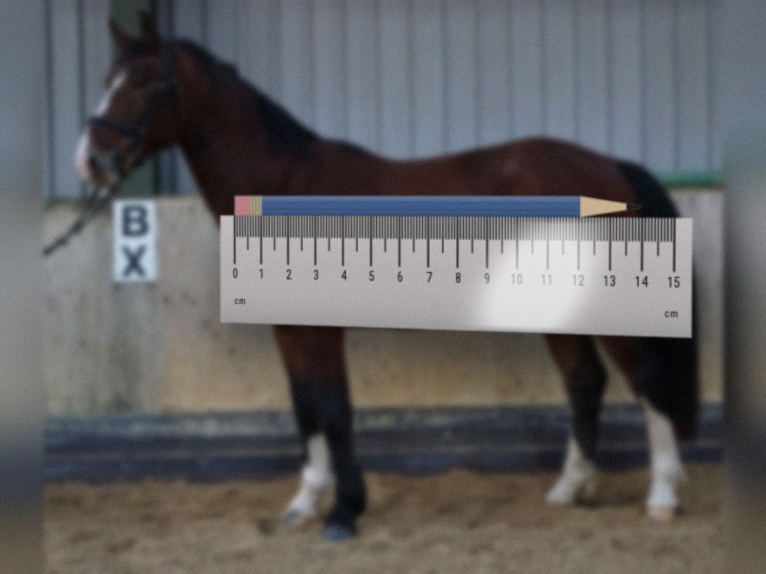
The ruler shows 14 (cm)
